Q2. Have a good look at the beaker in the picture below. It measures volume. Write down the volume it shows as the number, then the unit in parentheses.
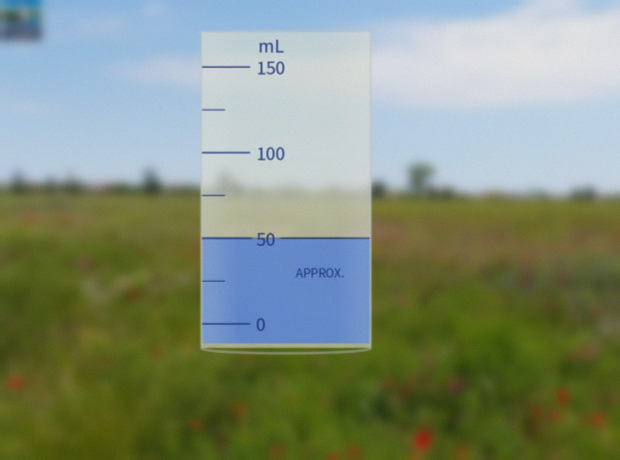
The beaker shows 50 (mL)
